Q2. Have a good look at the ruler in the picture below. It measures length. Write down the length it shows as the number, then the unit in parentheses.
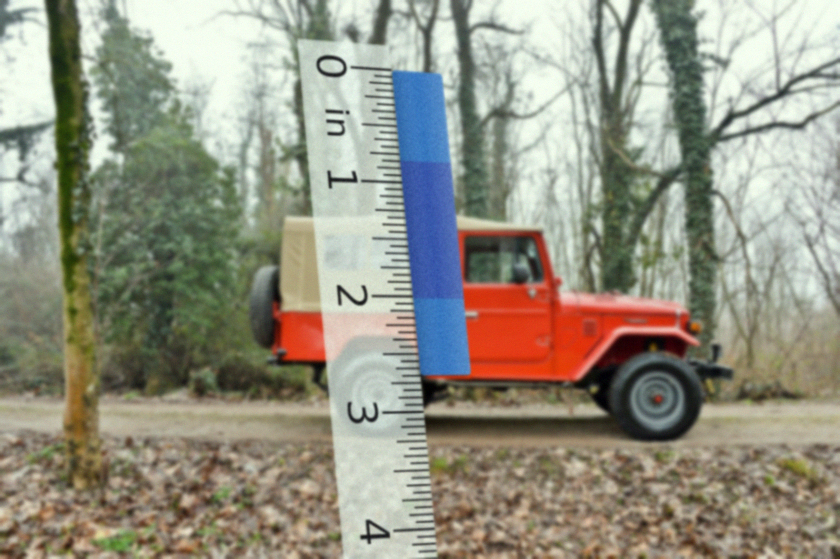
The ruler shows 2.6875 (in)
